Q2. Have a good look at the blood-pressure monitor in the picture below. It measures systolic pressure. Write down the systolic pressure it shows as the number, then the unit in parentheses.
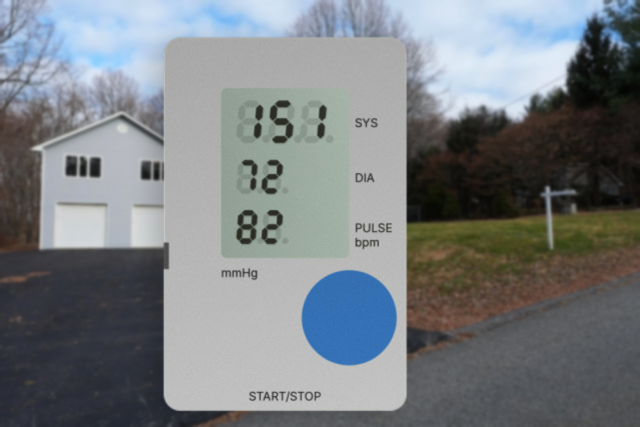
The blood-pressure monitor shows 151 (mmHg)
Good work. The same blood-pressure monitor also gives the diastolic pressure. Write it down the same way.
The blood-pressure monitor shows 72 (mmHg)
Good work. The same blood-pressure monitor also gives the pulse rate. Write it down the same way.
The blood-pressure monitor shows 82 (bpm)
